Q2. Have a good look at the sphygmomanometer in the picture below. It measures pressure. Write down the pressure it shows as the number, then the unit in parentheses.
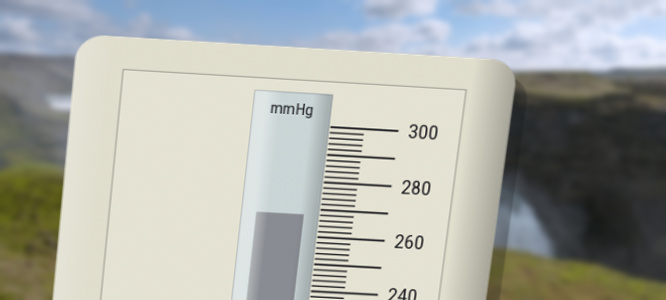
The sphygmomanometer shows 268 (mmHg)
